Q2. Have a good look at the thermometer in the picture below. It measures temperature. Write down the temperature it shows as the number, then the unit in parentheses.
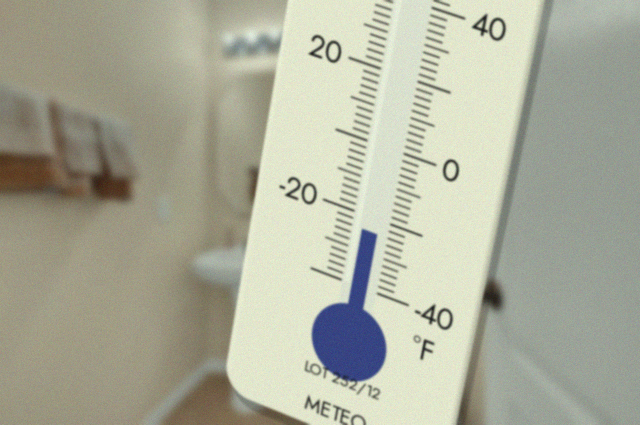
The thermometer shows -24 (°F)
